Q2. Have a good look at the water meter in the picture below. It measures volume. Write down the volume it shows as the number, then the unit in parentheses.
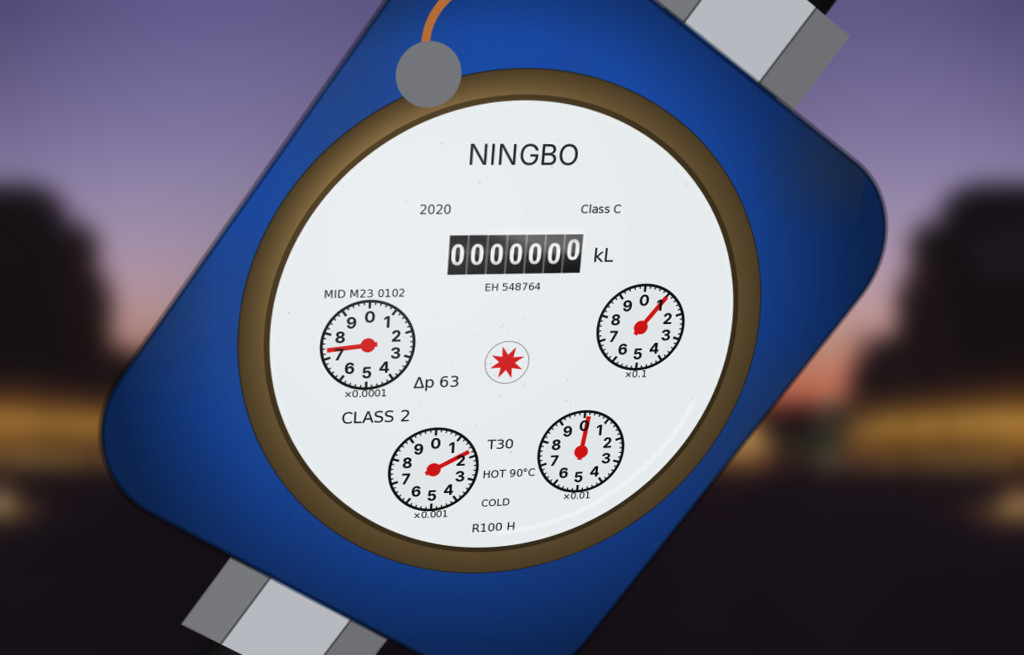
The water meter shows 0.1017 (kL)
